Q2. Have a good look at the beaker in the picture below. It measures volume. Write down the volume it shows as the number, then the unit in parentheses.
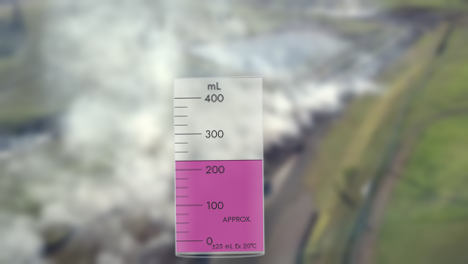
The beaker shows 225 (mL)
